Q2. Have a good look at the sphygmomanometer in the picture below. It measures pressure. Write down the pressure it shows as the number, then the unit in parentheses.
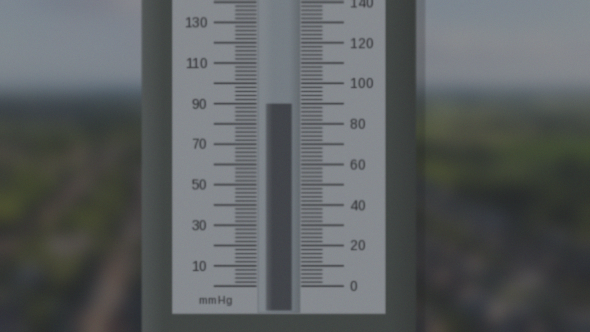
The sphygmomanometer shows 90 (mmHg)
